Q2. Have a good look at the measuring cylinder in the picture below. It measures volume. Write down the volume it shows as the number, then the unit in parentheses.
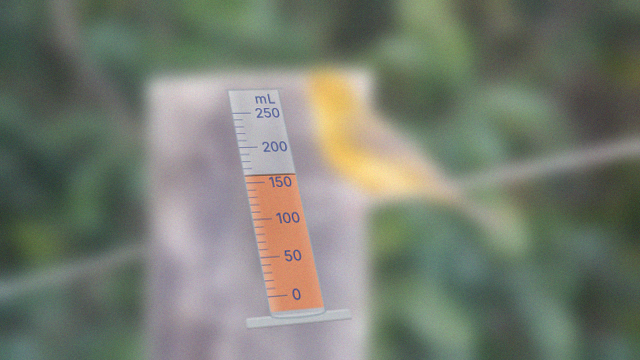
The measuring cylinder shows 160 (mL)
